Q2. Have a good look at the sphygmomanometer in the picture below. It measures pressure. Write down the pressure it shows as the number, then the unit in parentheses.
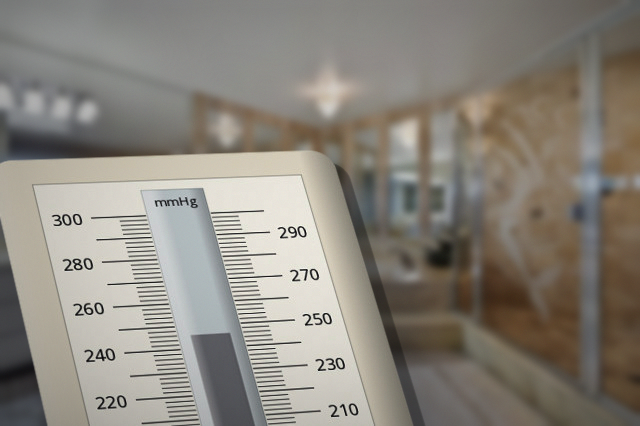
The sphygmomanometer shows 246 (mmHg)
